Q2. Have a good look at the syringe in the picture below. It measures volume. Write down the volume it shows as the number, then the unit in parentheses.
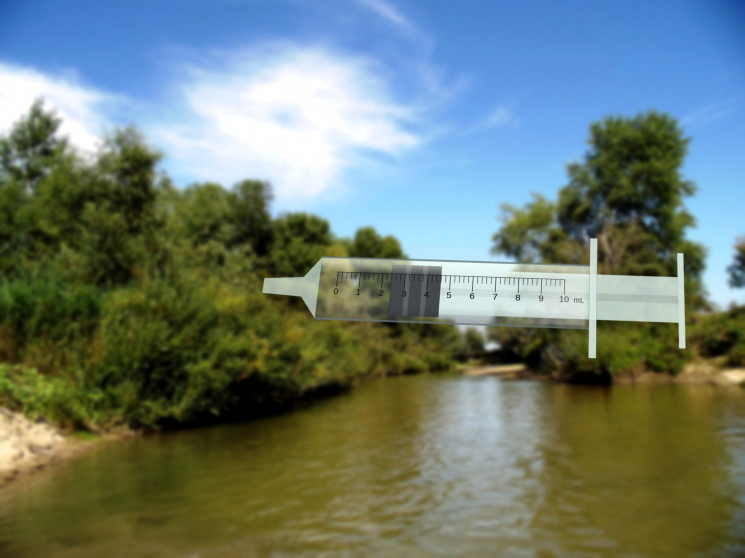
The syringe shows 2.4 (mL)
